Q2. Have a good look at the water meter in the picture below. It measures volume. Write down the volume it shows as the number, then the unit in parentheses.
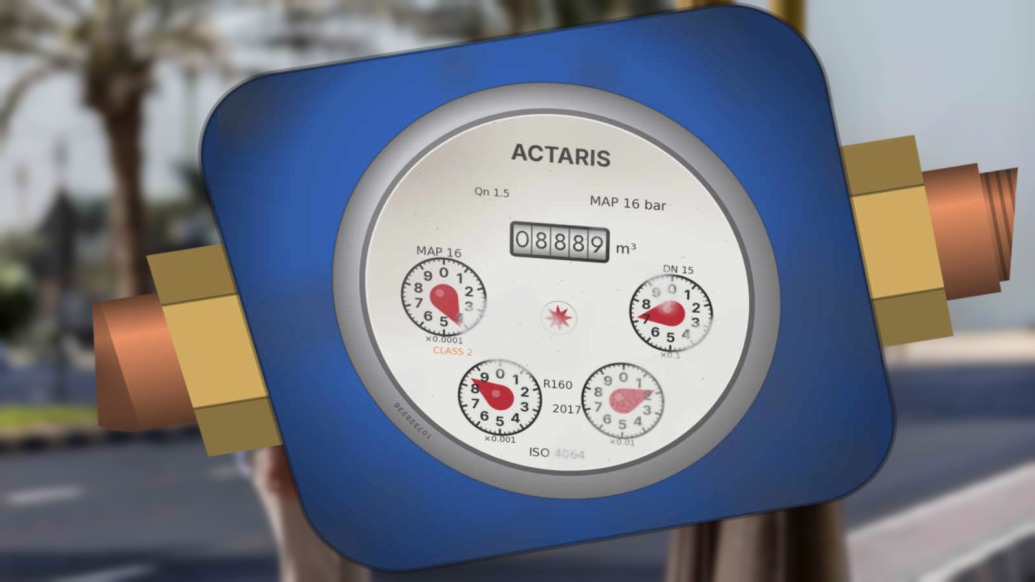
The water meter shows 8889.7184 (m³)
